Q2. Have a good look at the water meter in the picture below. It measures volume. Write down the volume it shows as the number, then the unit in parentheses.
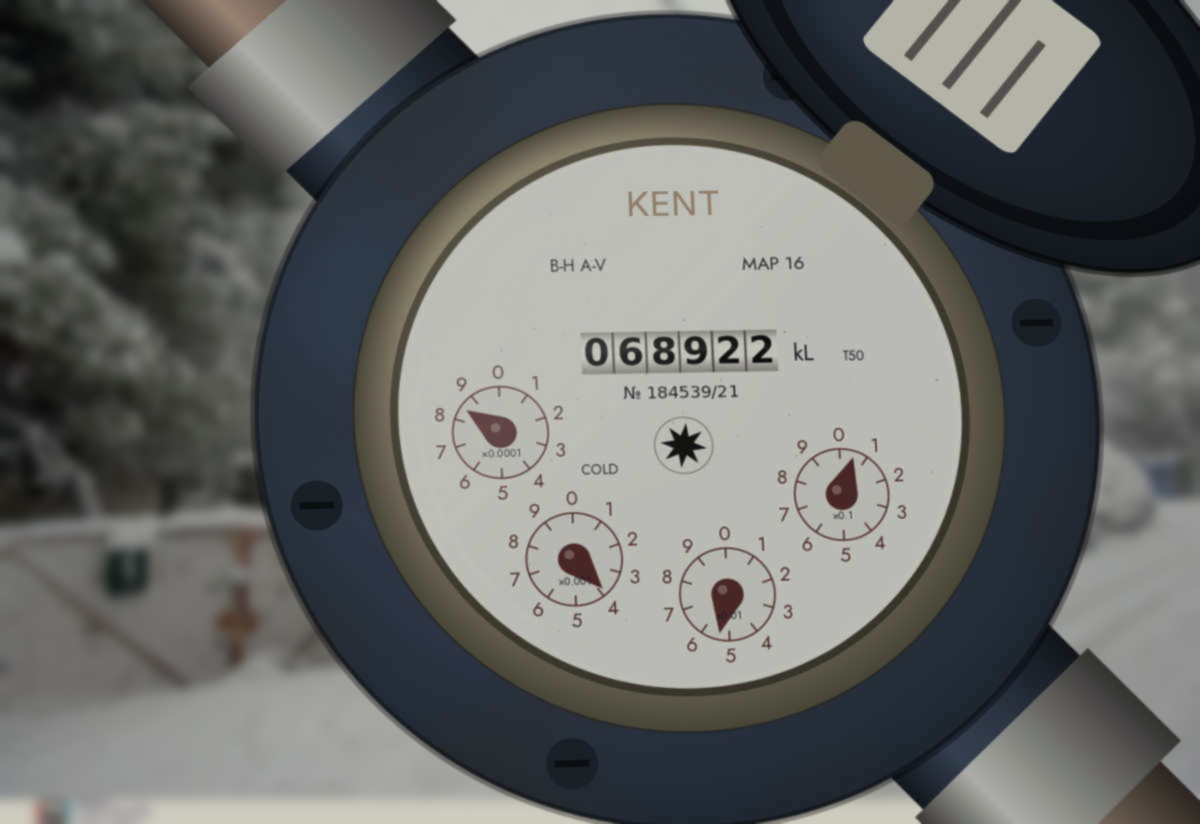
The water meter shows 68922.0538 (kL)
